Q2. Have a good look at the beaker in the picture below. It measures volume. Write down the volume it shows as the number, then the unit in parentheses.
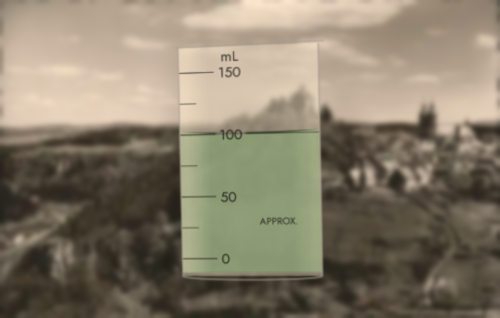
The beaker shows 100 (mL)
